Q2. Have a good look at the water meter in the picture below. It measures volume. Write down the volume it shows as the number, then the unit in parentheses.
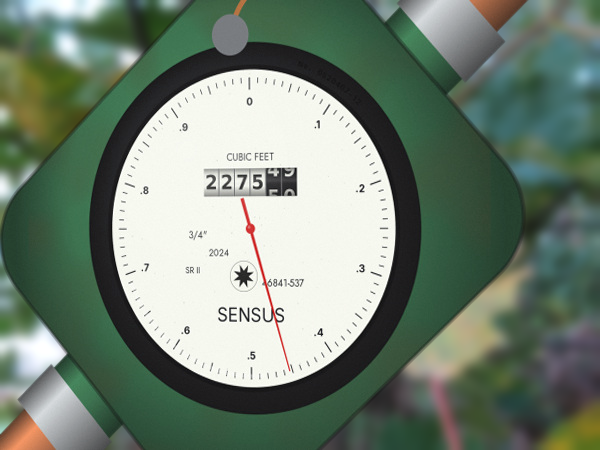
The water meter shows 227549.45 (ft³)
